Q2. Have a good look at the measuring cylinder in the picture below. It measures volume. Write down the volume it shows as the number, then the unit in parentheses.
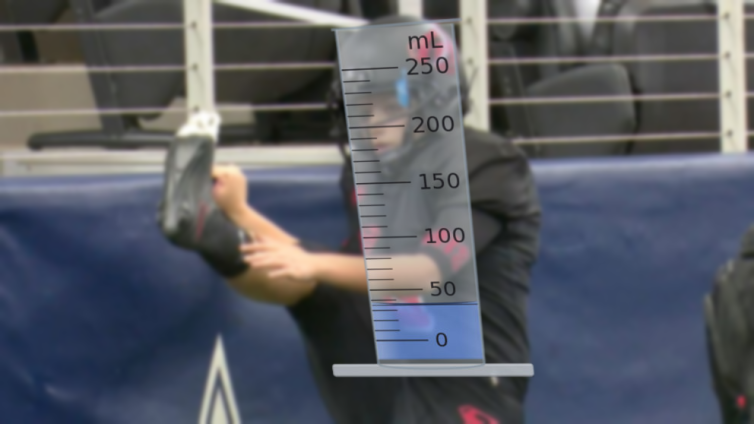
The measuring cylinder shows 35 (mL)
